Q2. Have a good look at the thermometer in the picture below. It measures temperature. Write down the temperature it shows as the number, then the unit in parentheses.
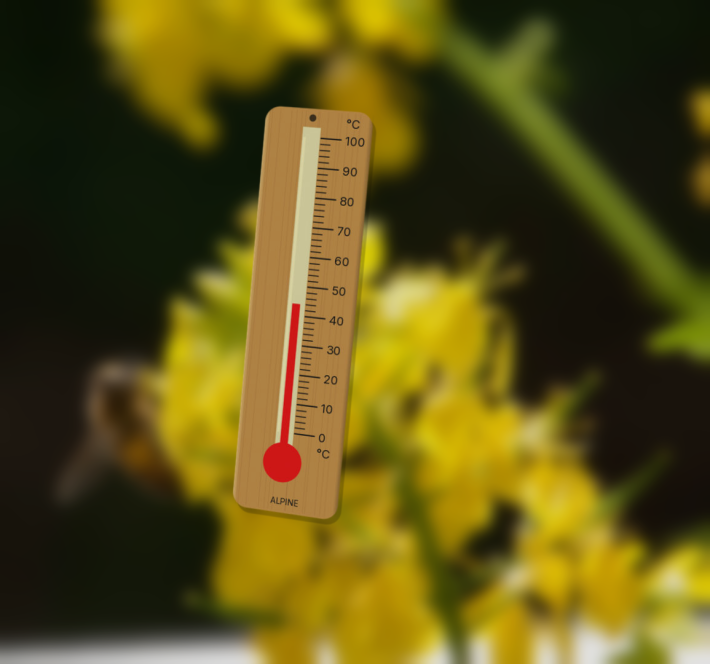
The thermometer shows 44 (°C)
